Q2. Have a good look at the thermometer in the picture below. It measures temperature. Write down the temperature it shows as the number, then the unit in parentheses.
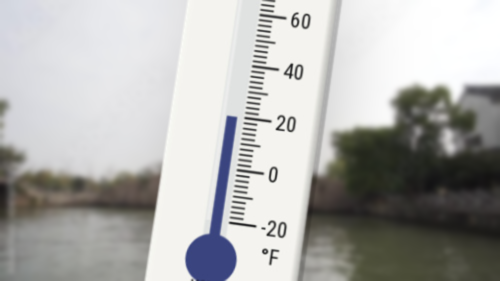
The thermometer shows 20 (°F)
